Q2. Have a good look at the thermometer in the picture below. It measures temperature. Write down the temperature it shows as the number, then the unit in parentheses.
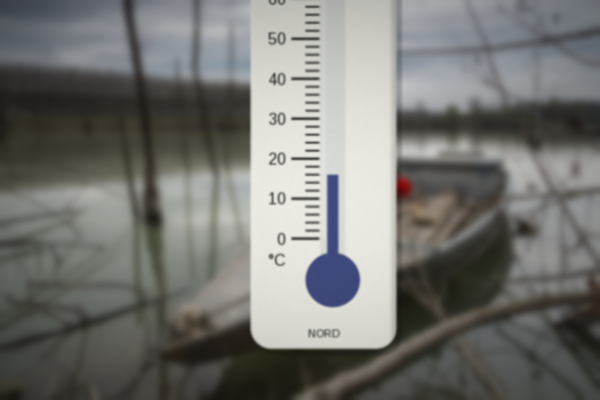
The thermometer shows 16 (°C)
